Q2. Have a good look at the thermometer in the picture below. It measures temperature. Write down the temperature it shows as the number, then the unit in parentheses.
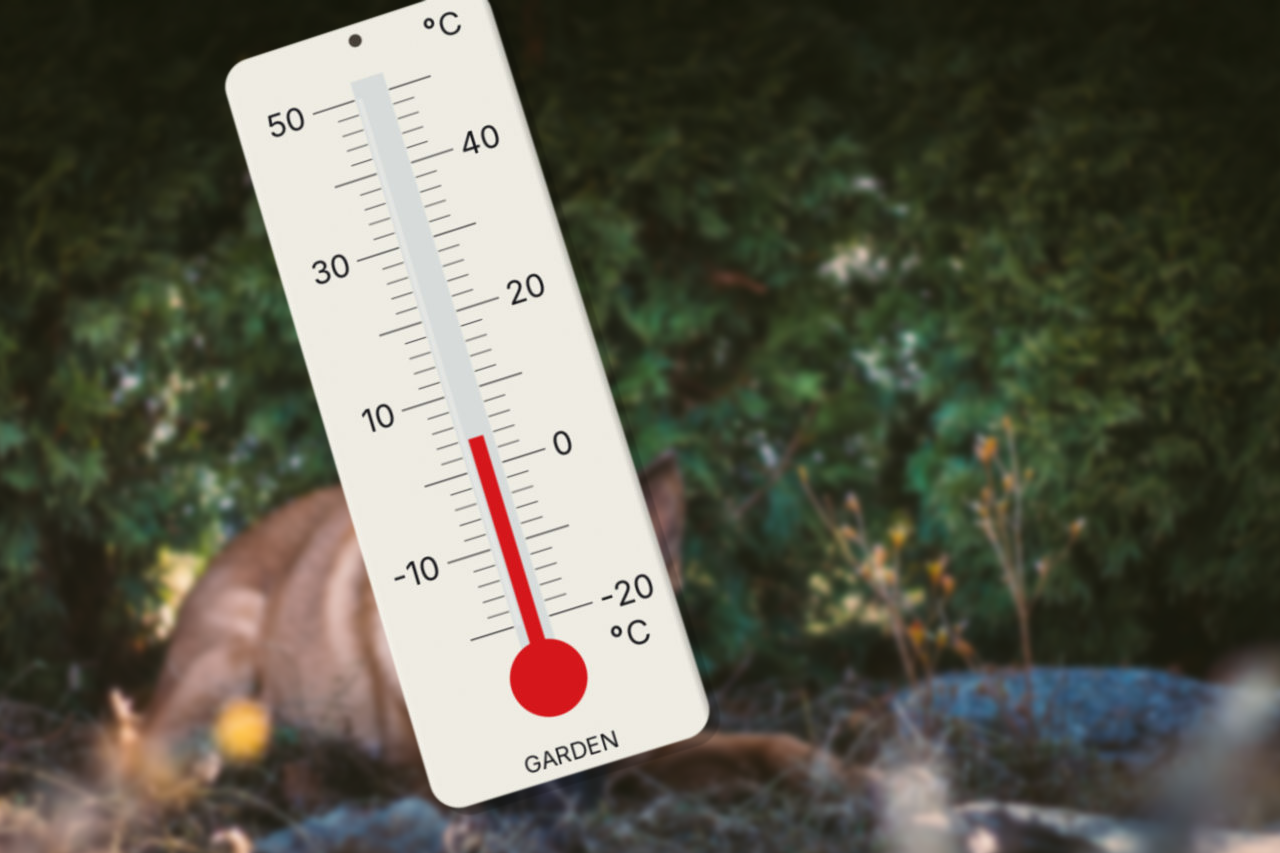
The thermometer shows 4 (°C)
